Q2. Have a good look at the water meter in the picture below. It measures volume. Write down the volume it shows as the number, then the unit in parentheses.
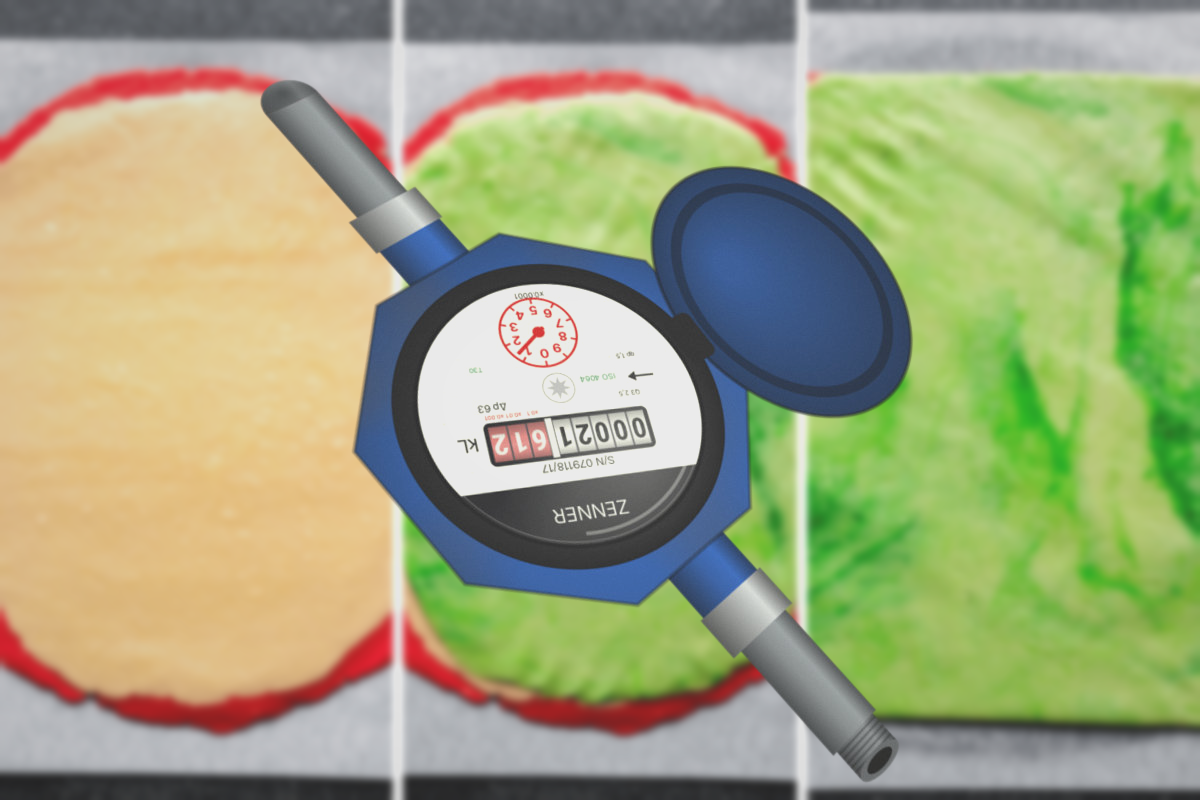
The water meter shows 21.6121 (kL)
